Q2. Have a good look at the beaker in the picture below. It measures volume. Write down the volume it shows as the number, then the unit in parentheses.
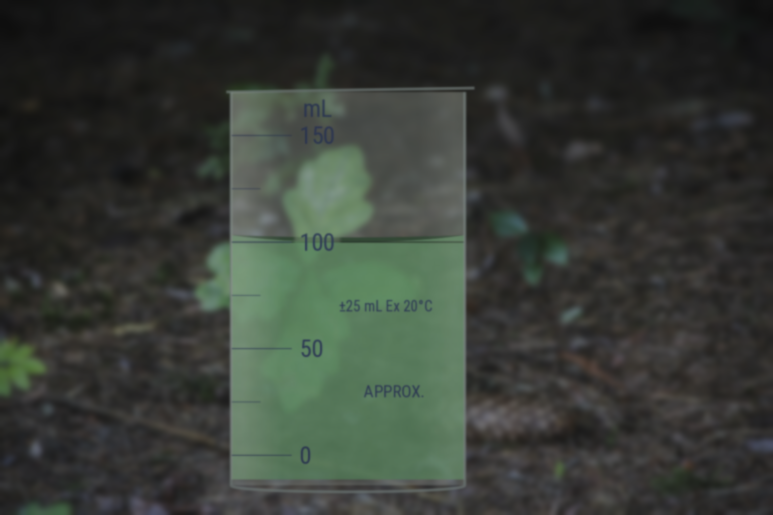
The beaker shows 100 (mL)
